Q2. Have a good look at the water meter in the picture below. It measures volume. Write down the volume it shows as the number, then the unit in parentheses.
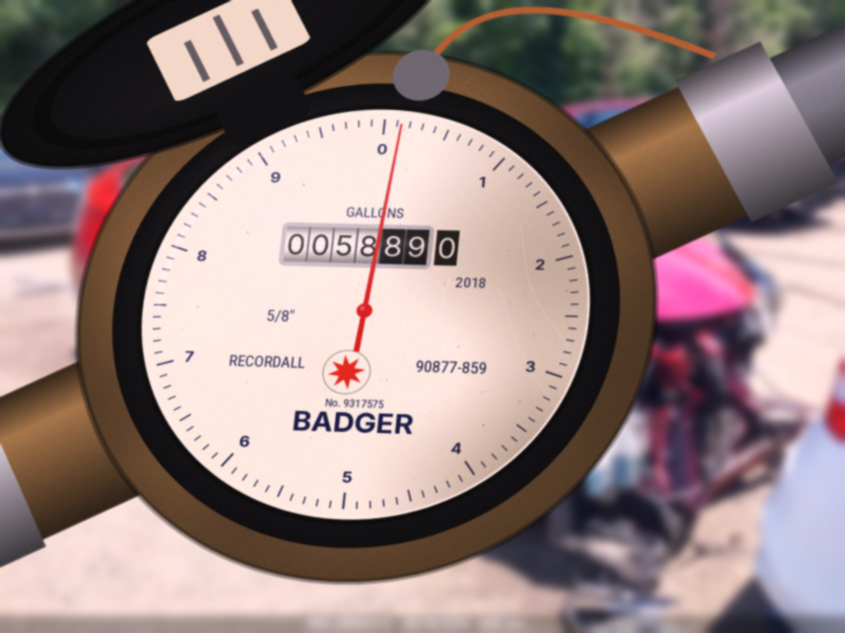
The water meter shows 58890.1 (gal)
